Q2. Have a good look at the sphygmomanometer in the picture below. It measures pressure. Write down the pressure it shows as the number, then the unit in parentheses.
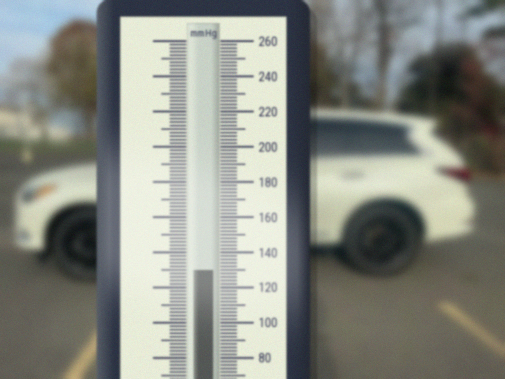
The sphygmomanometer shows 130 (mmHg)
